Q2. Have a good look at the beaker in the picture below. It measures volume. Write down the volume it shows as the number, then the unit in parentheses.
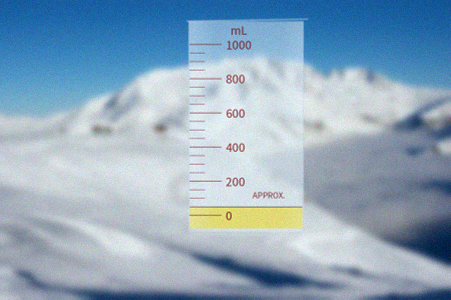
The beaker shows 50 (mL)
